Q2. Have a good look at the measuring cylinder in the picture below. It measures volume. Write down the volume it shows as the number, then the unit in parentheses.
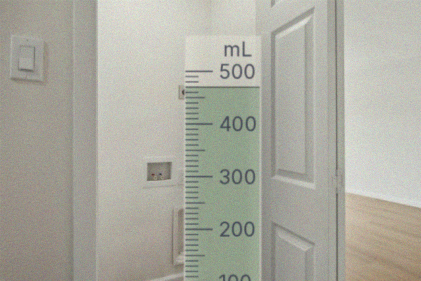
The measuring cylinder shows 470 (mL)
